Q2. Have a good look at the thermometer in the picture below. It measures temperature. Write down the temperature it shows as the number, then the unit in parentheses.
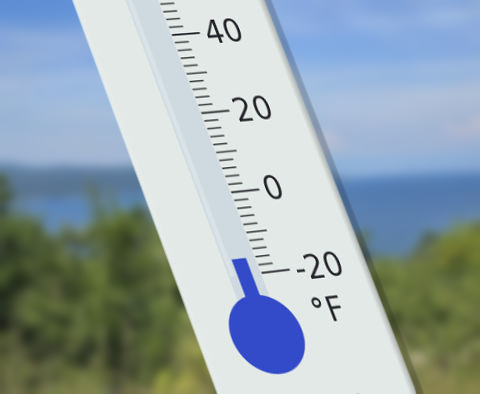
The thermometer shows -16 (°F)
